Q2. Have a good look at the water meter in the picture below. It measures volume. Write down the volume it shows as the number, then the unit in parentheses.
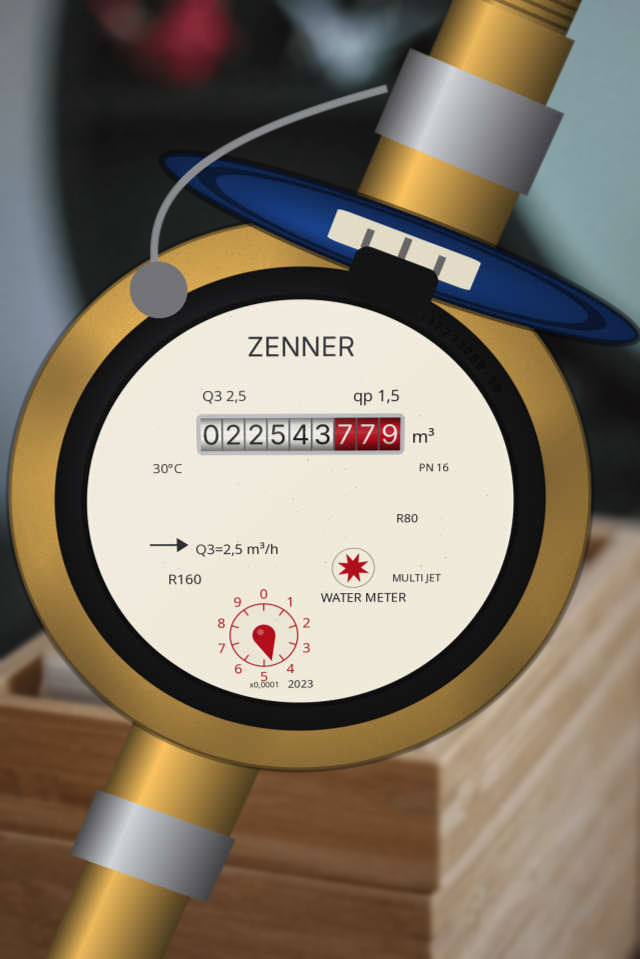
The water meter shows 22543.7794 (m³)
